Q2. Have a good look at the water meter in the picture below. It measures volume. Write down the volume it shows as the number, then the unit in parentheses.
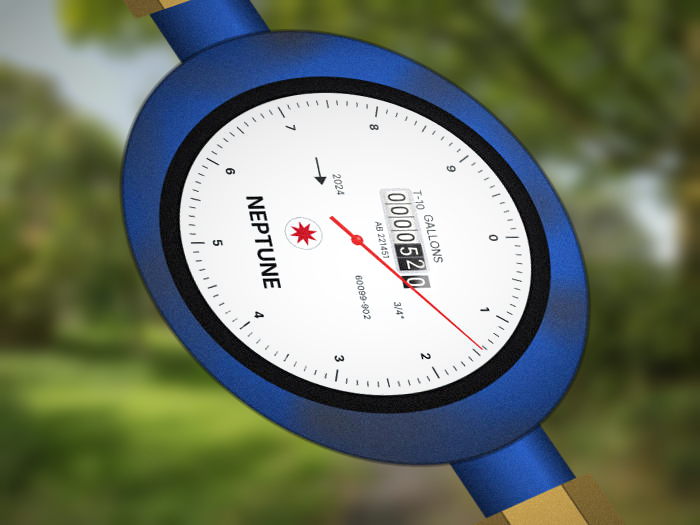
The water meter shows 521.4 (gal)
